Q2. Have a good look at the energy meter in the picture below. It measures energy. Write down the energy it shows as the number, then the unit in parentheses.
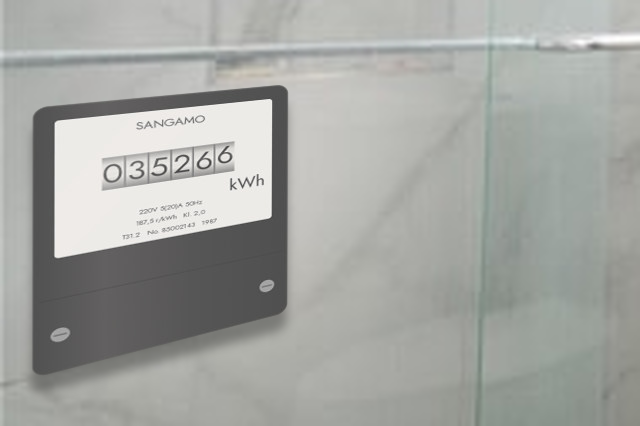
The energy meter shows 35266 (kWh)
